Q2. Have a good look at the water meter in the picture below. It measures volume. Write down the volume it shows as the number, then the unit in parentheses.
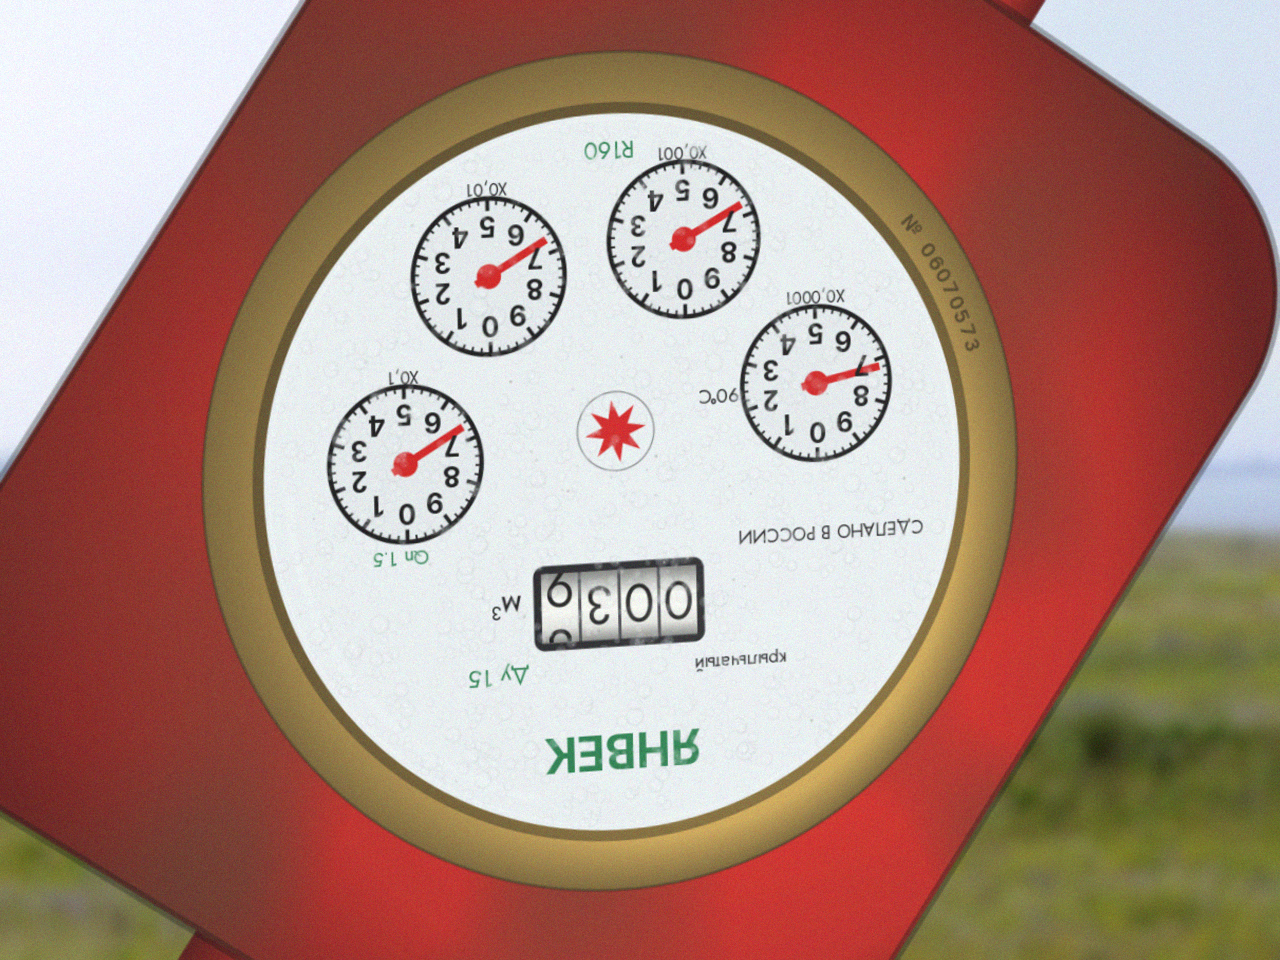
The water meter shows 38.6667 (m³)
